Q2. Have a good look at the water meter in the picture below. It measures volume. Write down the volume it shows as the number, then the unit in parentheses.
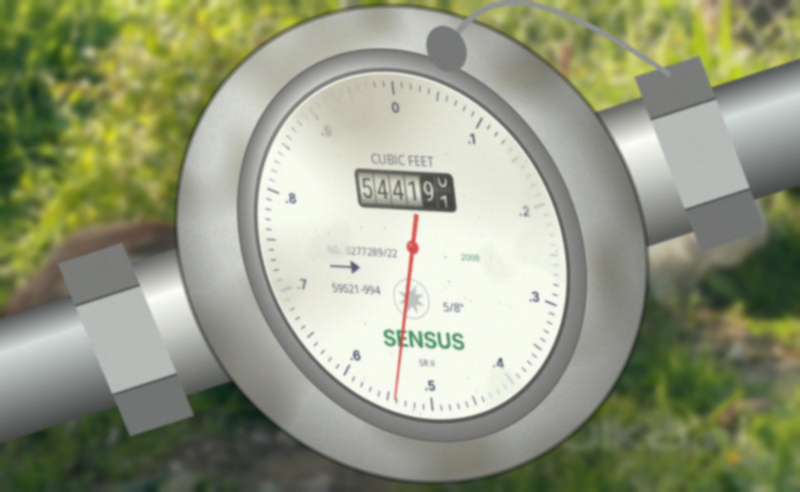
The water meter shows 544190.54 (ft³)
